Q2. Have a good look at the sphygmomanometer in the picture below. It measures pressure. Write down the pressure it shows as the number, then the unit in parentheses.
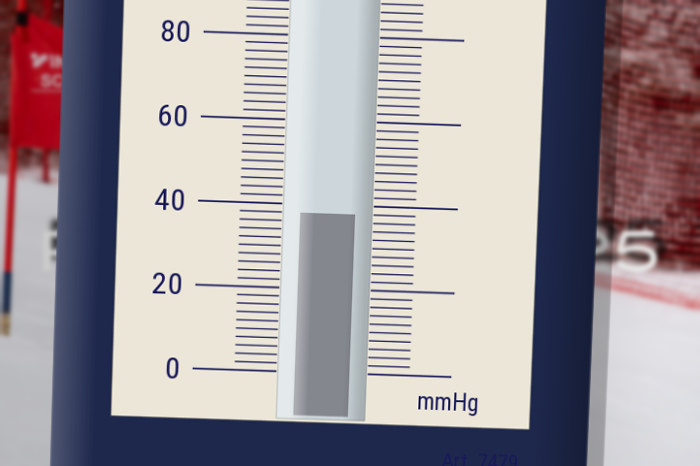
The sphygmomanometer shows 38 (mmHg)
